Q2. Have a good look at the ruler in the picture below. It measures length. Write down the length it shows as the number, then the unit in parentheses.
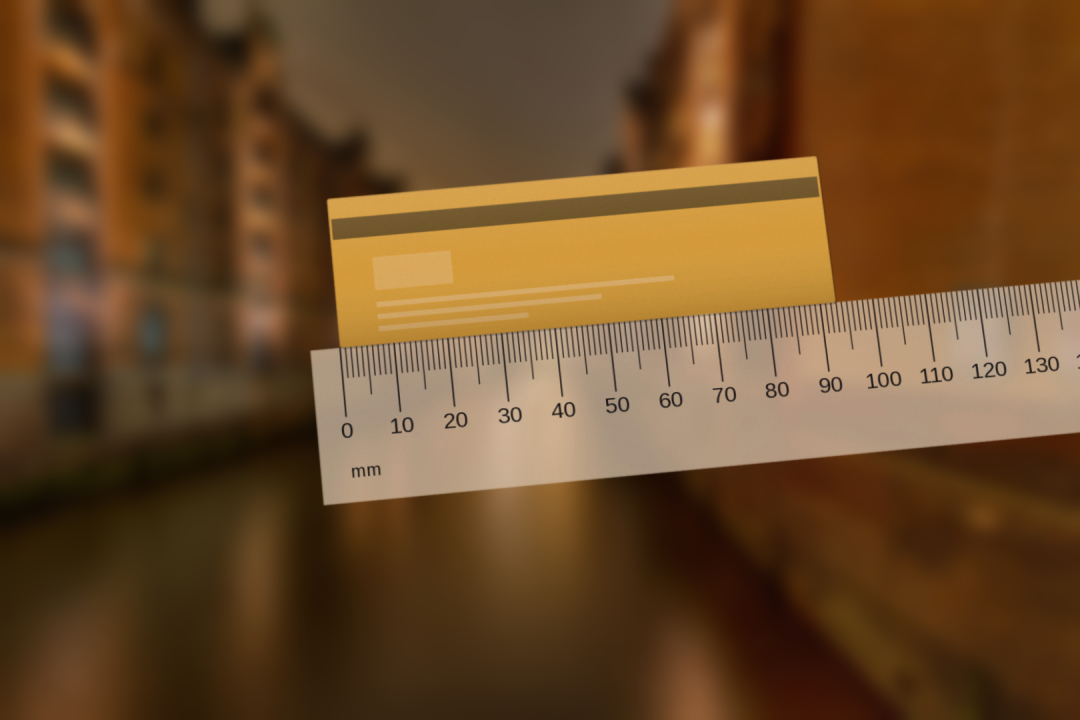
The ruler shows 93 (mm)
